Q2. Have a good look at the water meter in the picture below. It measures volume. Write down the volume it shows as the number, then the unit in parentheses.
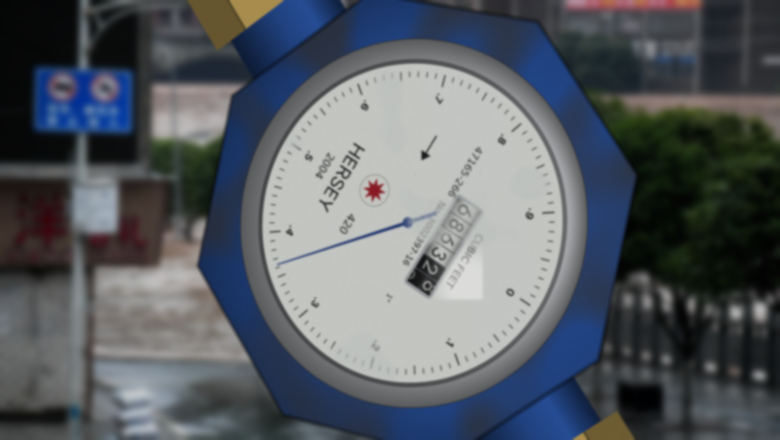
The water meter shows 686328.36 (ft³)
